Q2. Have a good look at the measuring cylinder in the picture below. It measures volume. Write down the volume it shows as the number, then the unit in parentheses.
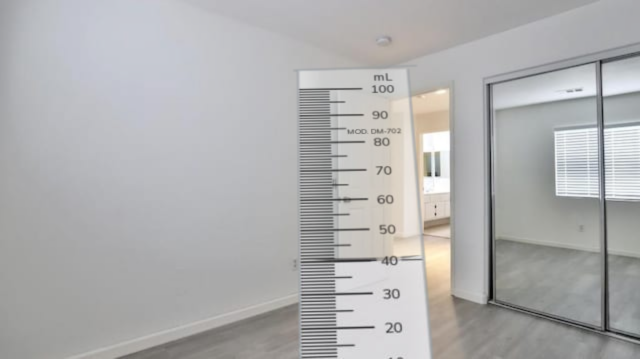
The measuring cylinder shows 40 (mL)
